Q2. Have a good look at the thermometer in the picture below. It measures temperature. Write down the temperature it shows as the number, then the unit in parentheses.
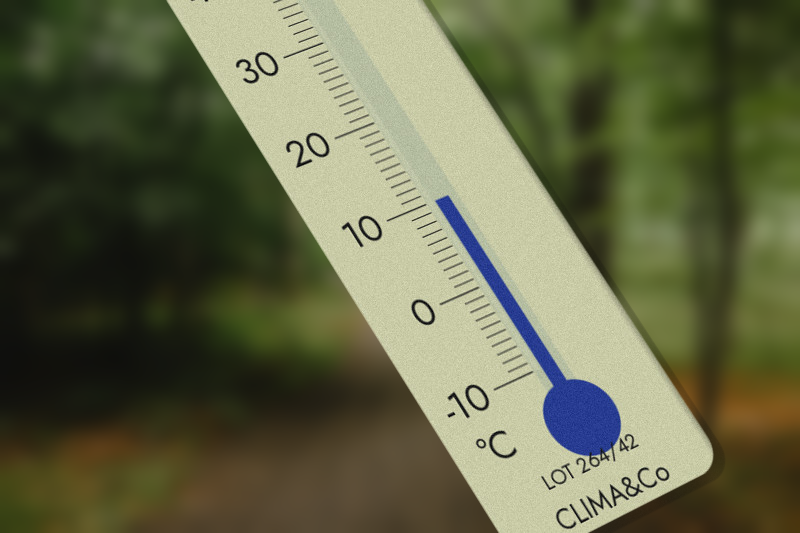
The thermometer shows 10 (°C)
